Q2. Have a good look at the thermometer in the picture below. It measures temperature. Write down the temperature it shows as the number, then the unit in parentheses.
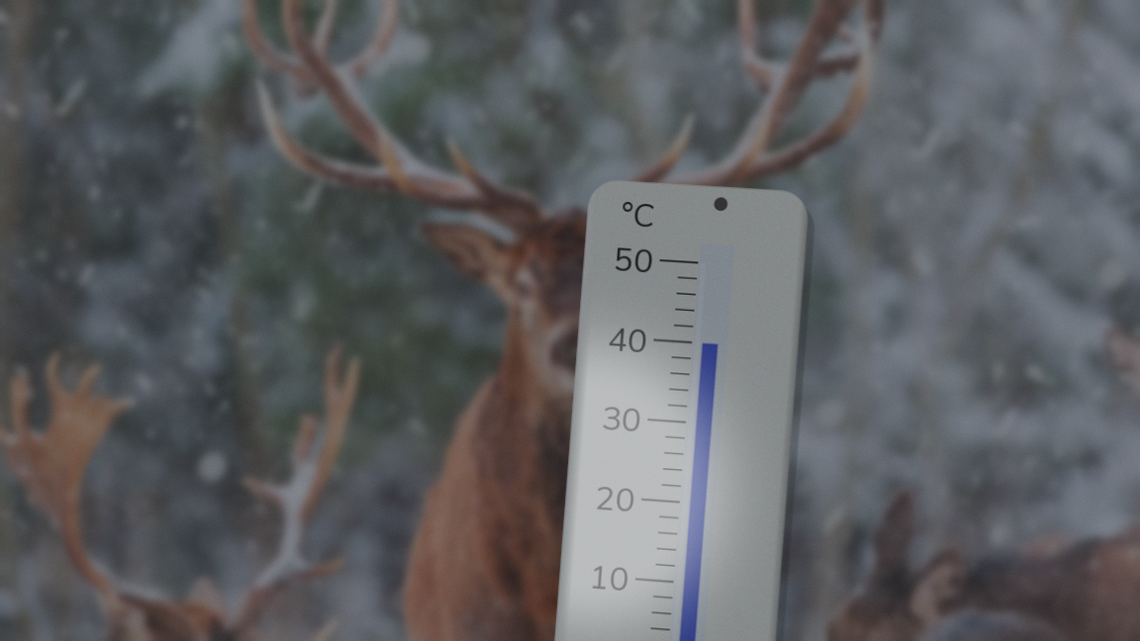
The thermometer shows 40 (°C)
